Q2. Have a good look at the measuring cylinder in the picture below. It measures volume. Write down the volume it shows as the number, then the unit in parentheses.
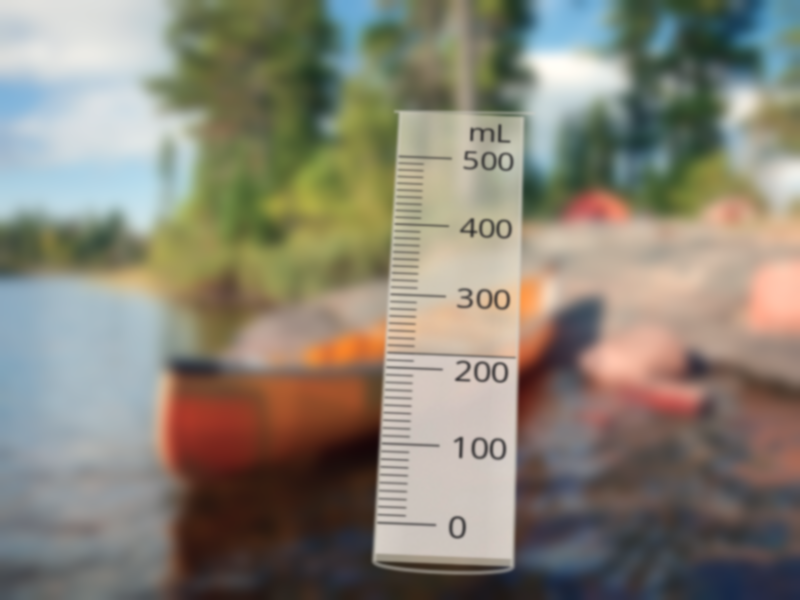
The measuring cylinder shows 220 (mL)
